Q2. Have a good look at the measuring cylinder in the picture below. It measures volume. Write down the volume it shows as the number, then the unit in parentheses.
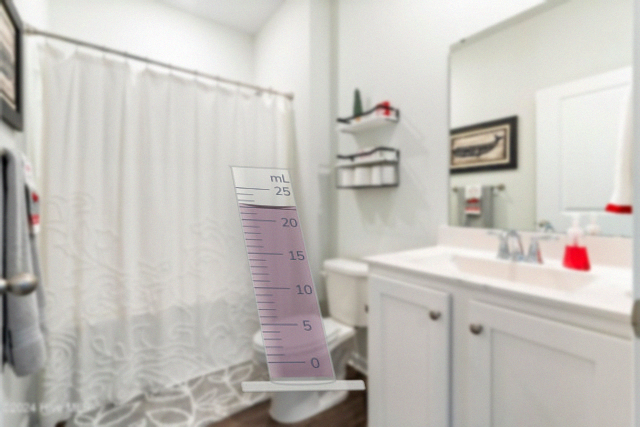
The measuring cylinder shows 22 (mL)
